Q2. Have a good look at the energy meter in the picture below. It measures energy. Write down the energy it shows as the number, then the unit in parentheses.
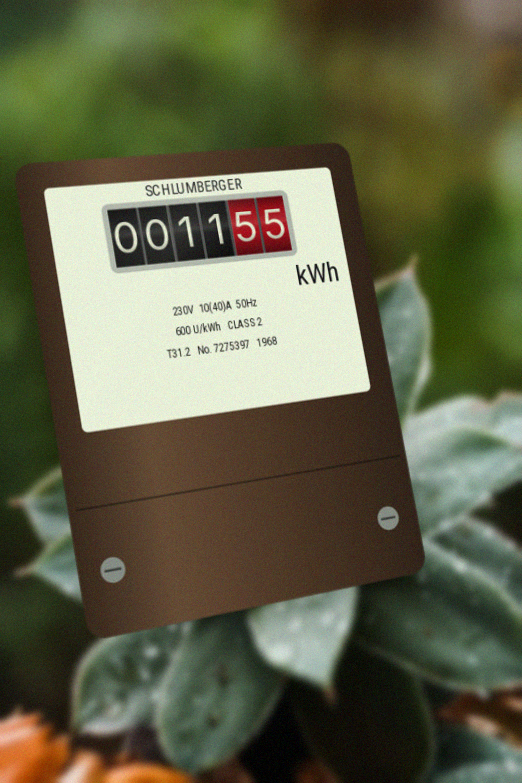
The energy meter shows 11.55 (kWh)
